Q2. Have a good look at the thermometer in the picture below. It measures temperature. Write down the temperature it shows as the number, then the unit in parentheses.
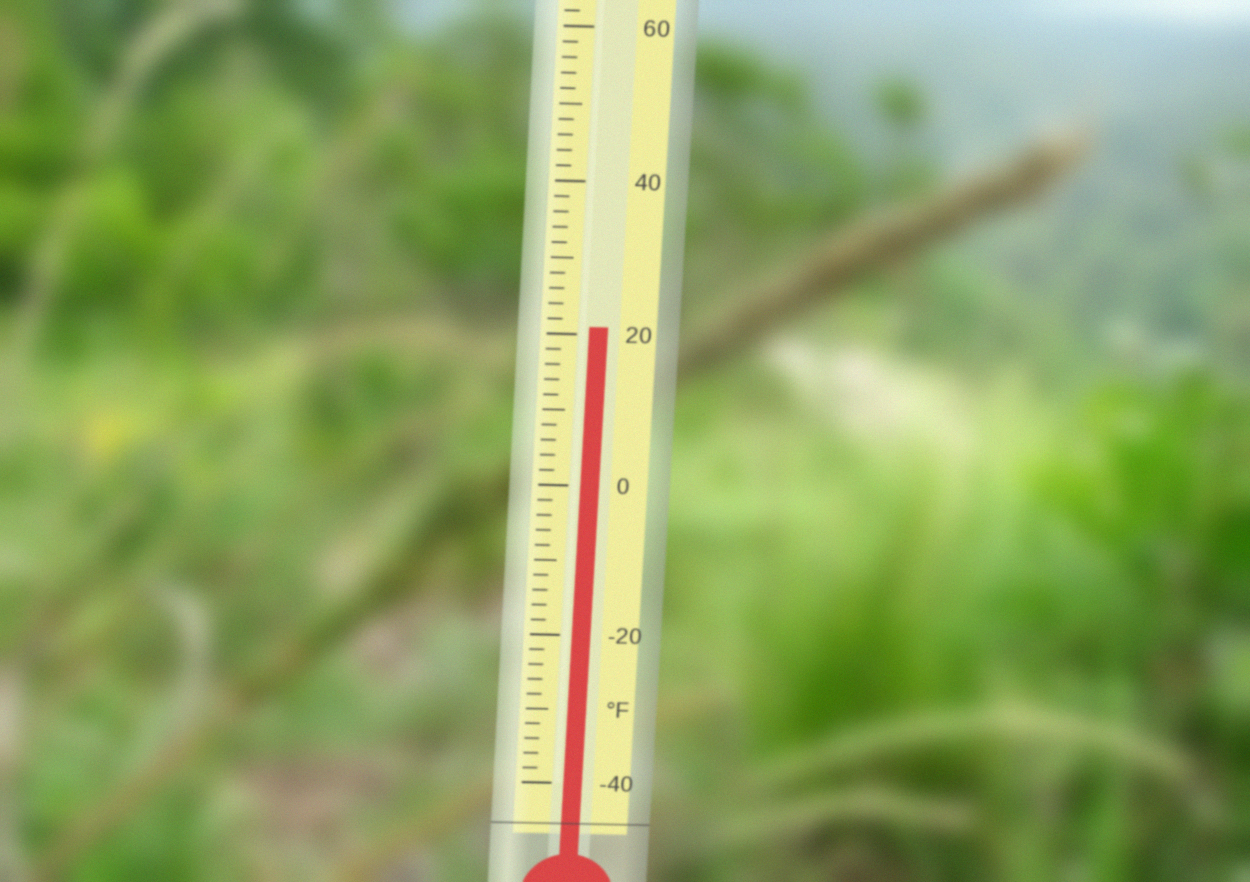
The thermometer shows 21 (°F)
